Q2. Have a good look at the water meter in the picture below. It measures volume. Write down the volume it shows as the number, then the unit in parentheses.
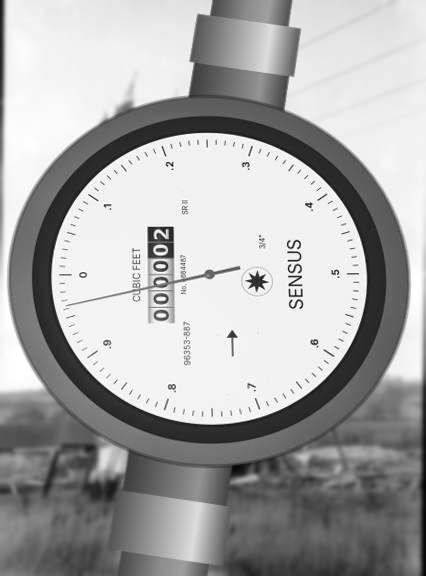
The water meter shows 1.96 (ft³)
